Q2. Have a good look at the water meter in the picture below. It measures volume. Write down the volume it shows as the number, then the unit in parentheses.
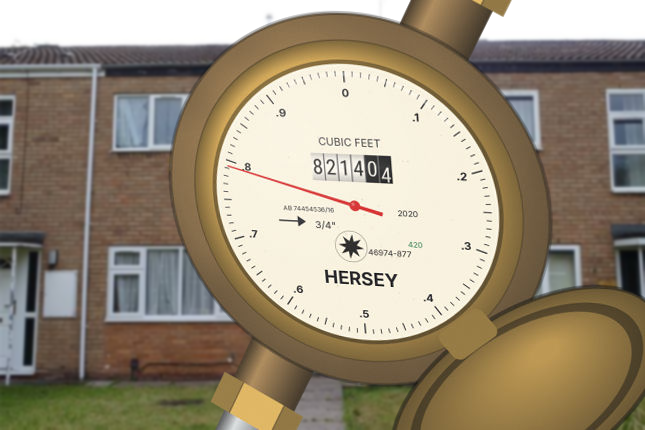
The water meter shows 821403.79 (ft³)
